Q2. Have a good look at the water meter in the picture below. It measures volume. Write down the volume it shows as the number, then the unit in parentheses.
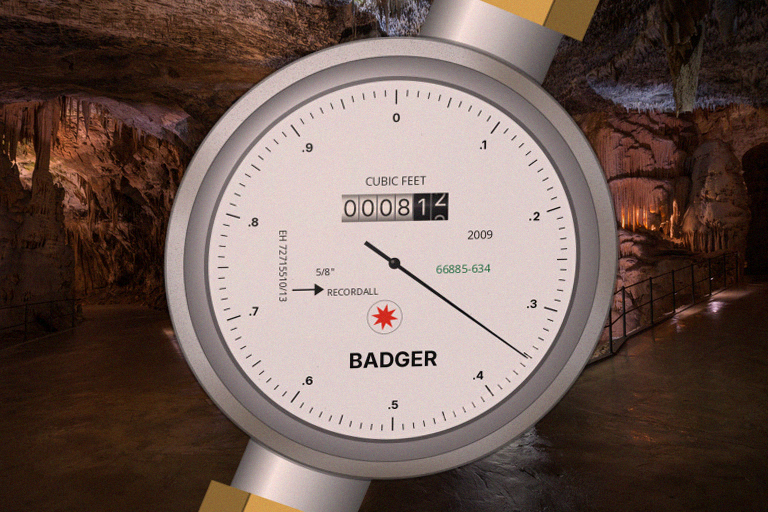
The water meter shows 812.35 (ft³)
